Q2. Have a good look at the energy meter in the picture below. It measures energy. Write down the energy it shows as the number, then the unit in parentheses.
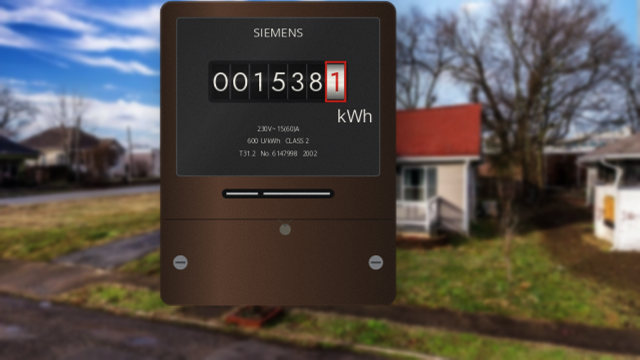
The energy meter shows 1538.1 (kWh)
